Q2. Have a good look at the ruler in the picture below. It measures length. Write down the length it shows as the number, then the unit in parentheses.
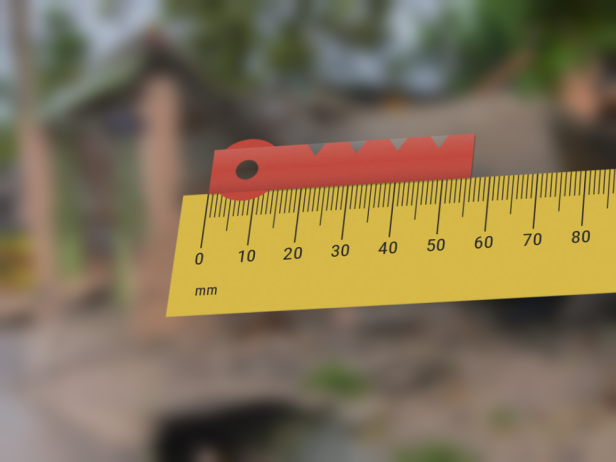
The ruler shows 56 (mm)
